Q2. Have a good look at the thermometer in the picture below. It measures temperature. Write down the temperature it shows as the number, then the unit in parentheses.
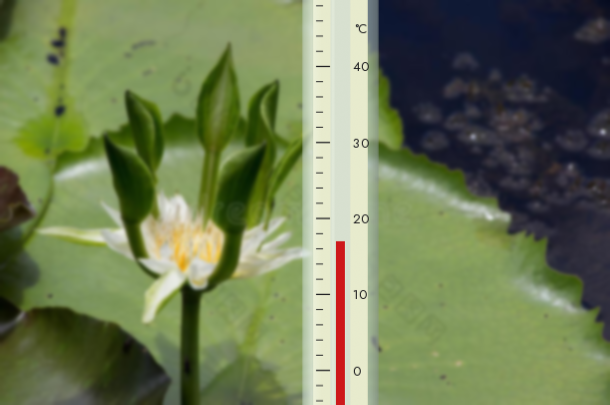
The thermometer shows 17 (°C)
